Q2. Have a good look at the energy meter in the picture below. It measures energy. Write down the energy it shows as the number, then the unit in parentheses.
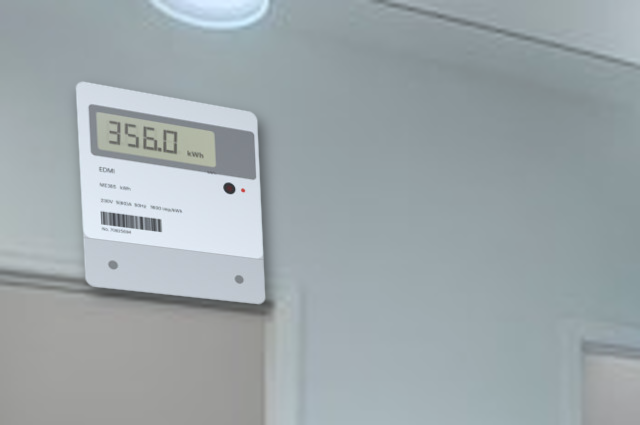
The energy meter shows 356.0 (kWh)
